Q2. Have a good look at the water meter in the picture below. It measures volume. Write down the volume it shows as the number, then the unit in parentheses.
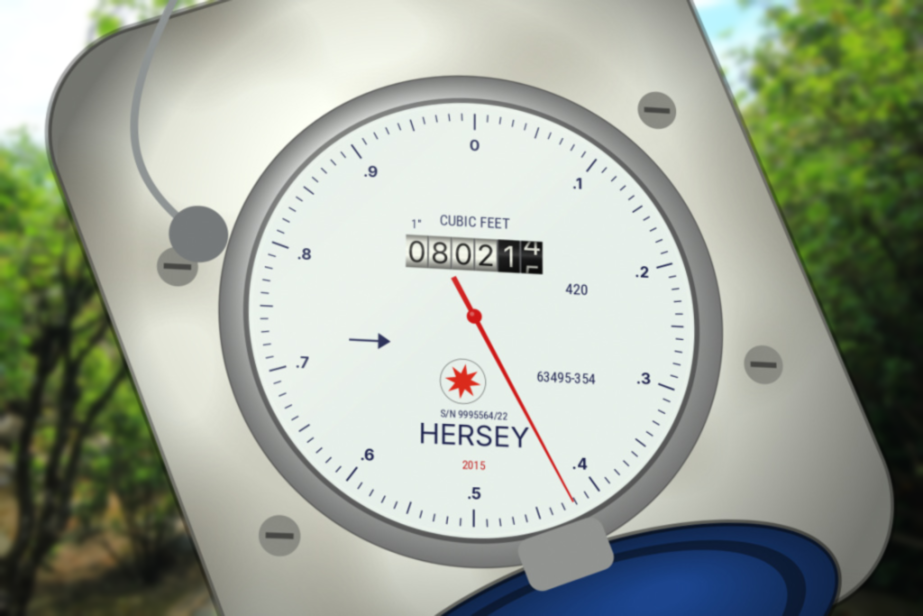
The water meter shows 80214.42 (ft³)
